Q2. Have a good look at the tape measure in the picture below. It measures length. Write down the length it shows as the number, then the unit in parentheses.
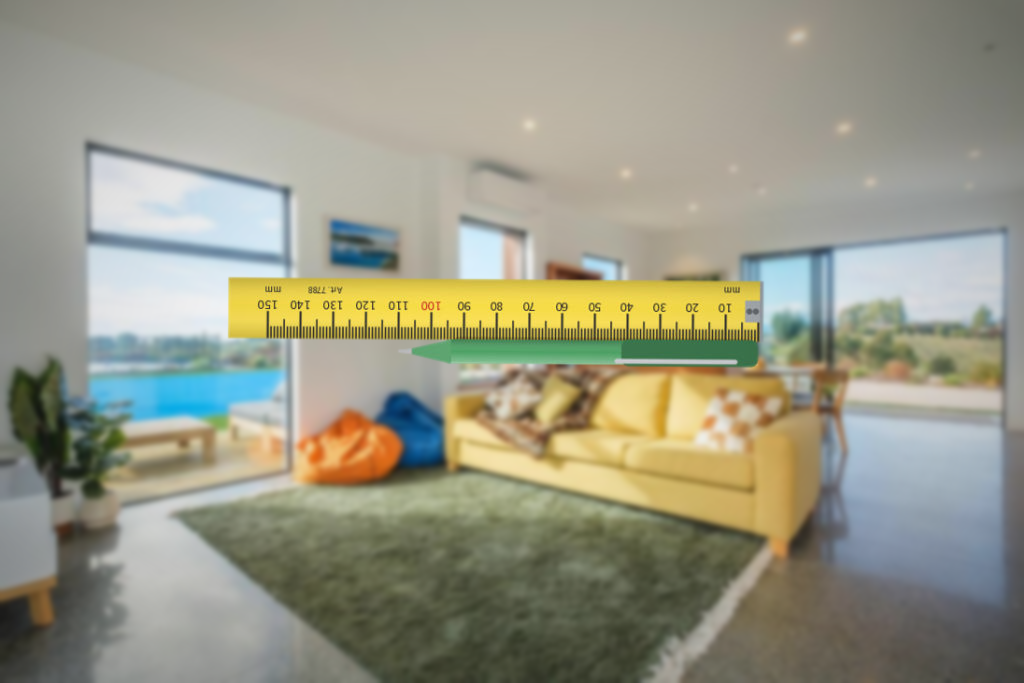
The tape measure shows 110 (mm)
